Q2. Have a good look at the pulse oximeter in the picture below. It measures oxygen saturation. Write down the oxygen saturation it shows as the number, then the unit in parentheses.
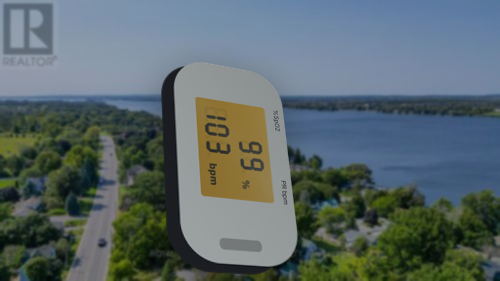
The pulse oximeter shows 99 (%)
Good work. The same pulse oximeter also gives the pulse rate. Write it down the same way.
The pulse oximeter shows 103 (bpm)
